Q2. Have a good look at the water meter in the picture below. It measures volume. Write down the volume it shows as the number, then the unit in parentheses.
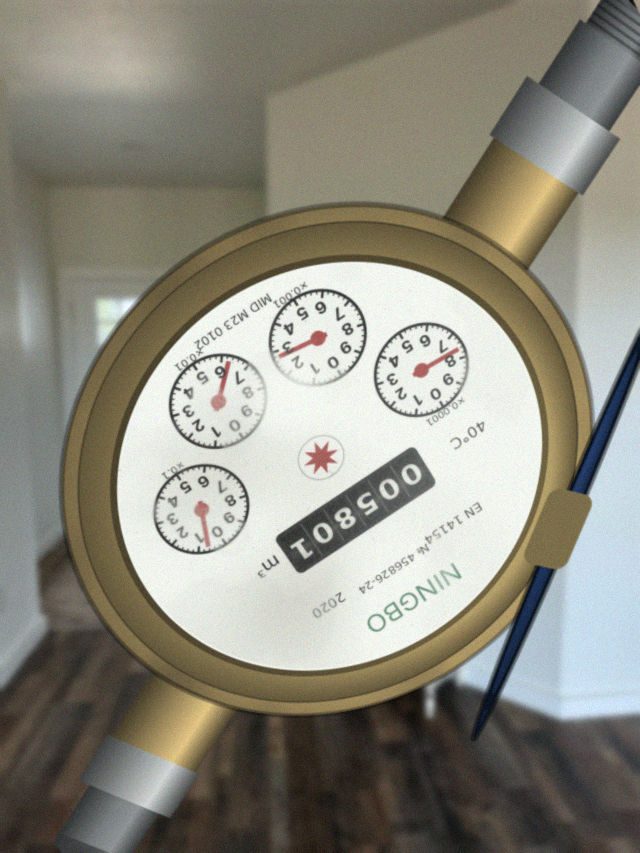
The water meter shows 5801.0627 (m³)
